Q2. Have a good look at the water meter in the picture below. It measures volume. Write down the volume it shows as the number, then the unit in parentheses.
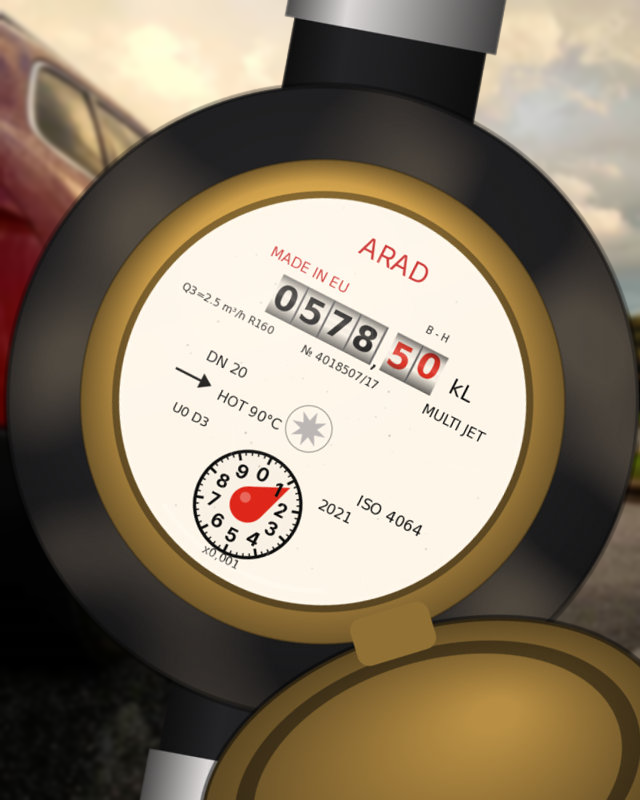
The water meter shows 578.501 (kL)
